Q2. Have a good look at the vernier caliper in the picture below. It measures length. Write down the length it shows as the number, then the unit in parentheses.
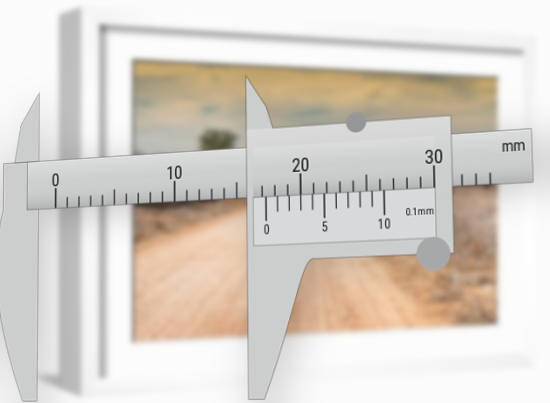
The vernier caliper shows 17.3 (mm)
